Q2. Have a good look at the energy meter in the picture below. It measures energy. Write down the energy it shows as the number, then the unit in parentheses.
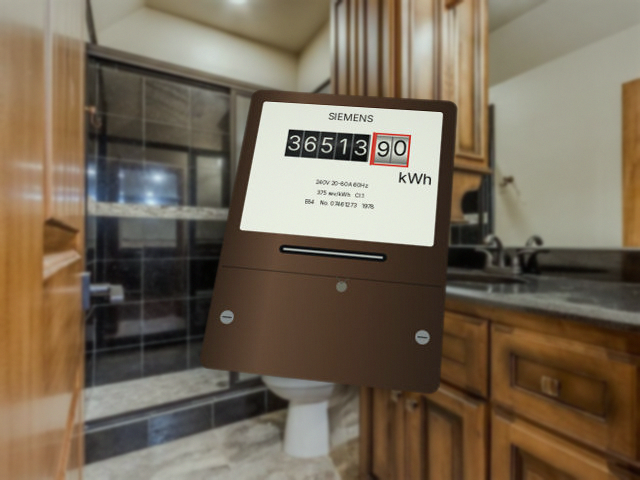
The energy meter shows 36513.90 (kWh)
